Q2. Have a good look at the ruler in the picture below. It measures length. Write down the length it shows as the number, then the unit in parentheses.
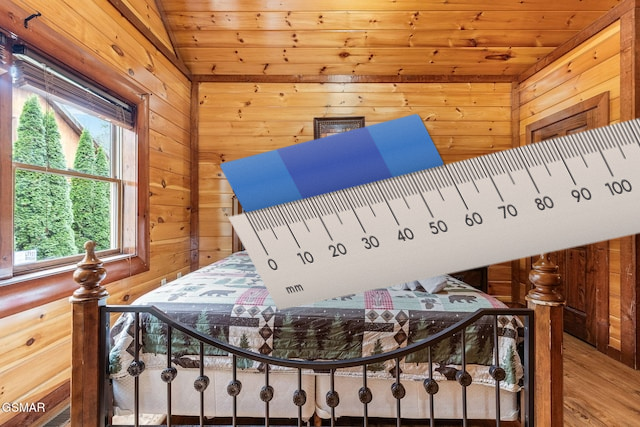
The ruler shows 60 (mm)
